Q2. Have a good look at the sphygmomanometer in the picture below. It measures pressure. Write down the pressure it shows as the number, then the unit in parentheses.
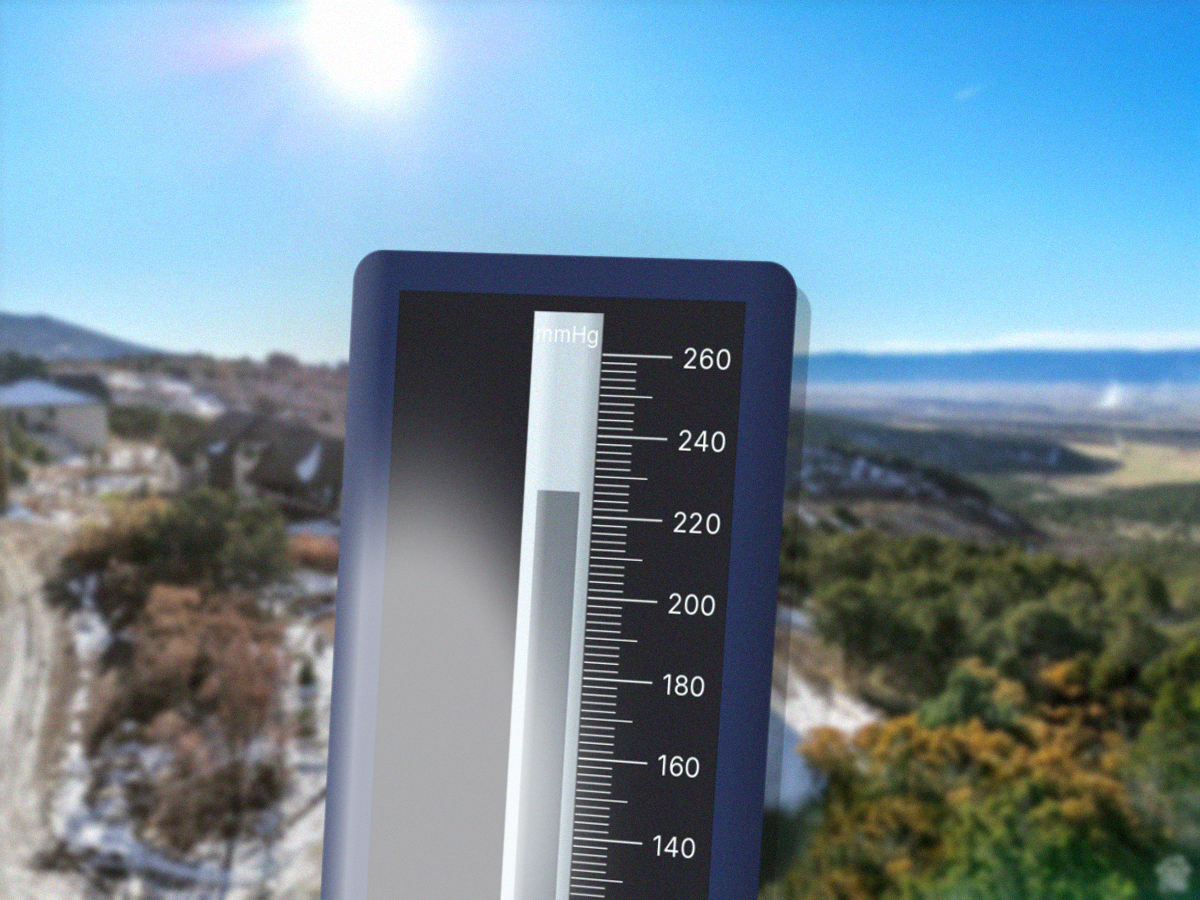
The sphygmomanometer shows 226 (mmHg)
